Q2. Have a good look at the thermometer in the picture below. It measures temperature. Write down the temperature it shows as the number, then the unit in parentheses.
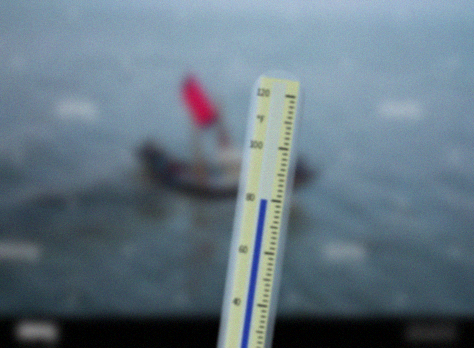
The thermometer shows 80 (°F)
